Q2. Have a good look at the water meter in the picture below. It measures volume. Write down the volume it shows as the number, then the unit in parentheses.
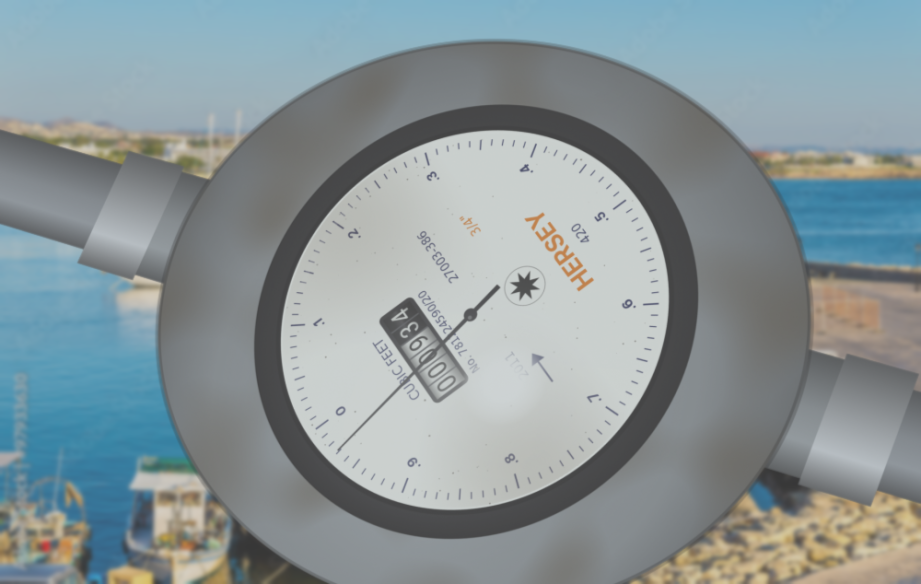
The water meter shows 933.97 (ft³)
